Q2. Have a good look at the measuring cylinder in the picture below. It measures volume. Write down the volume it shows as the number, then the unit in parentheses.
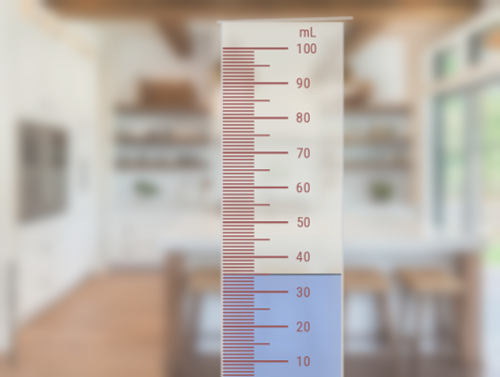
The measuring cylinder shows 35 (mL)
